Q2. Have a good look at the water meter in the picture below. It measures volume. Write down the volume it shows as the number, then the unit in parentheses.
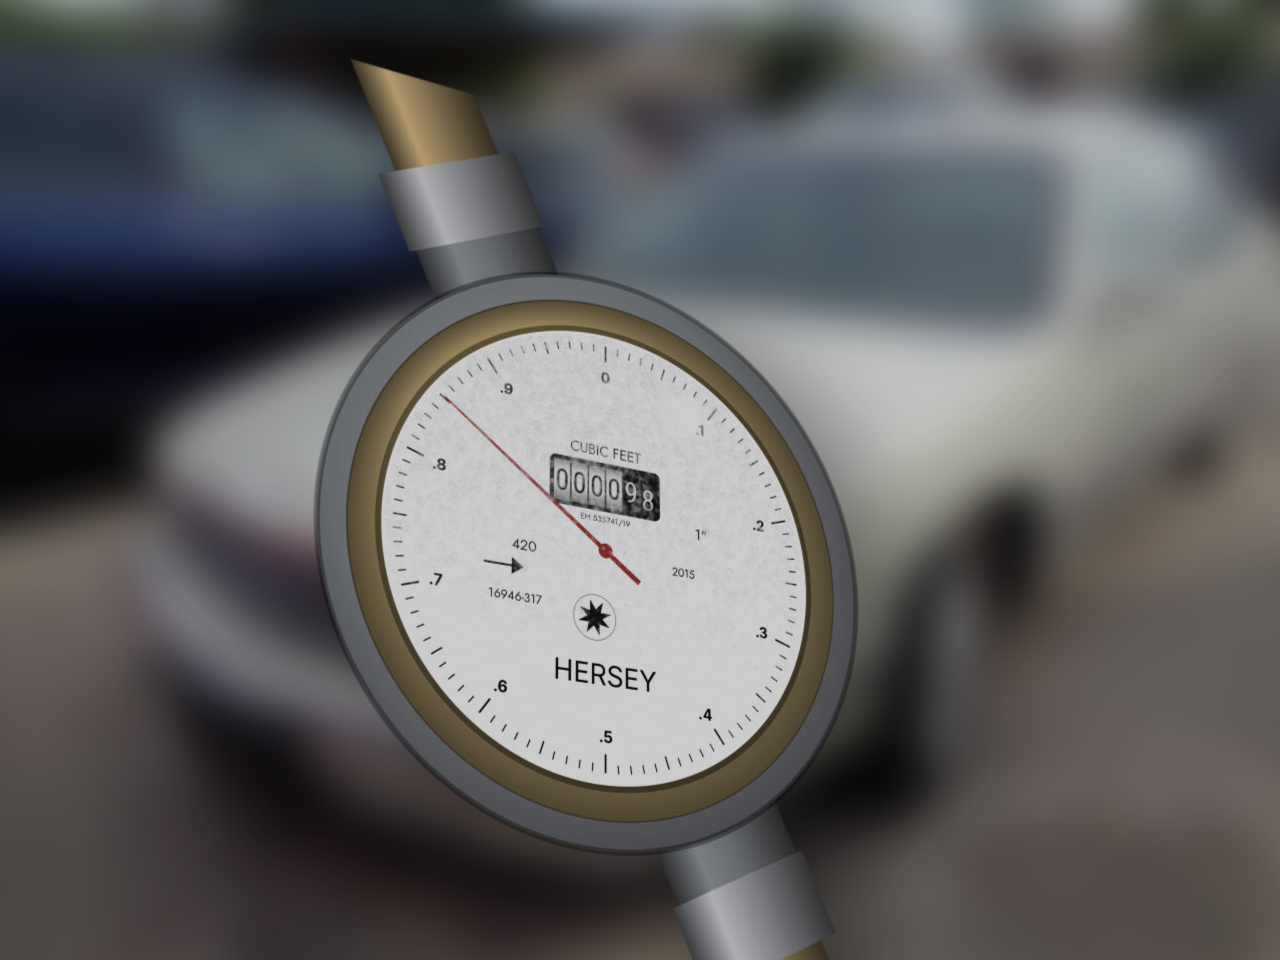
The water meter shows 97.85 (ft³)
